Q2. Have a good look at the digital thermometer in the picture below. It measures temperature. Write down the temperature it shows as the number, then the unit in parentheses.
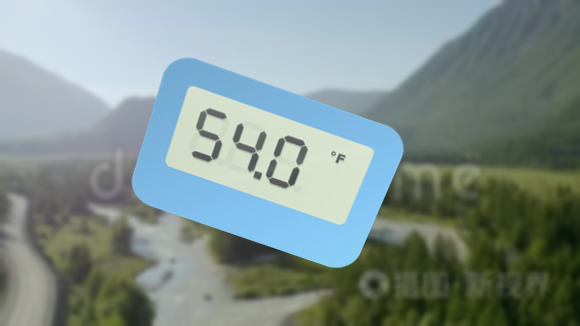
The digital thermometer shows 54.0 (°F)
